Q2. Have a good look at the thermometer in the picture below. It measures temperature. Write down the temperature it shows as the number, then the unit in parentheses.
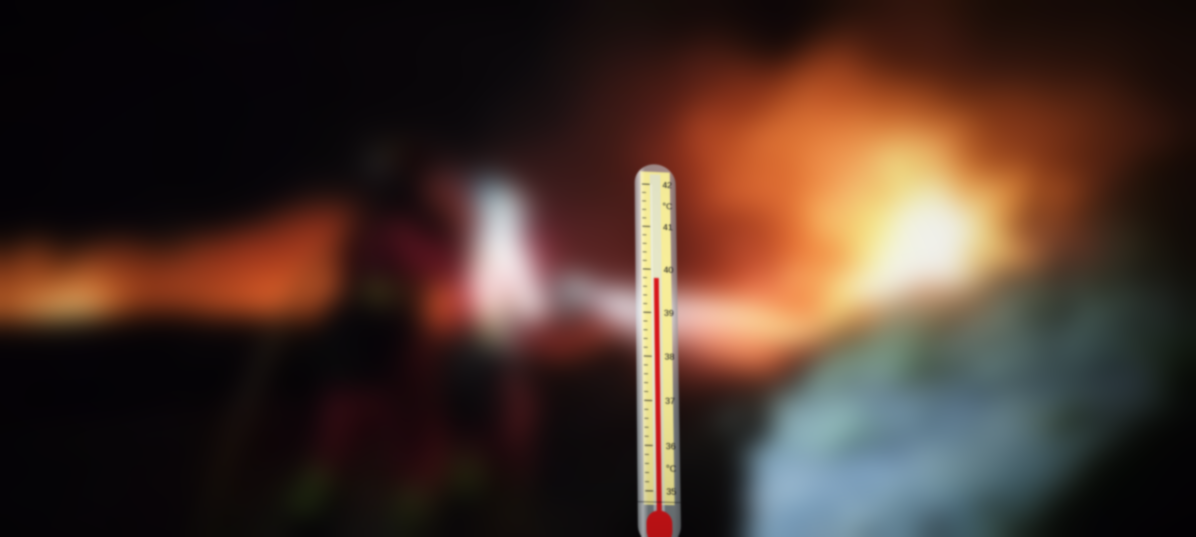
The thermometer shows 39.8 (°C)
